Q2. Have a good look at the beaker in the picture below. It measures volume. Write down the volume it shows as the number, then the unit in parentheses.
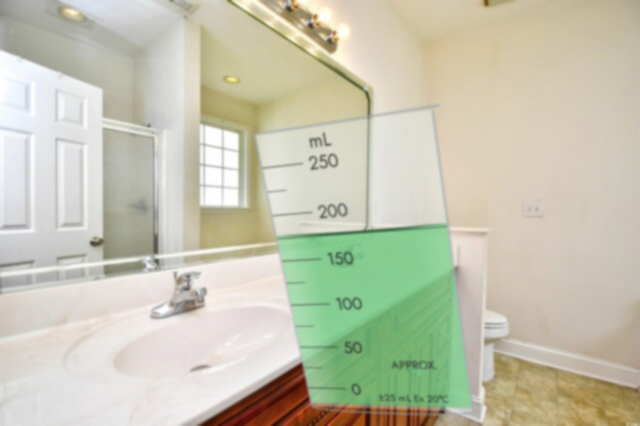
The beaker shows 175 (mL)
